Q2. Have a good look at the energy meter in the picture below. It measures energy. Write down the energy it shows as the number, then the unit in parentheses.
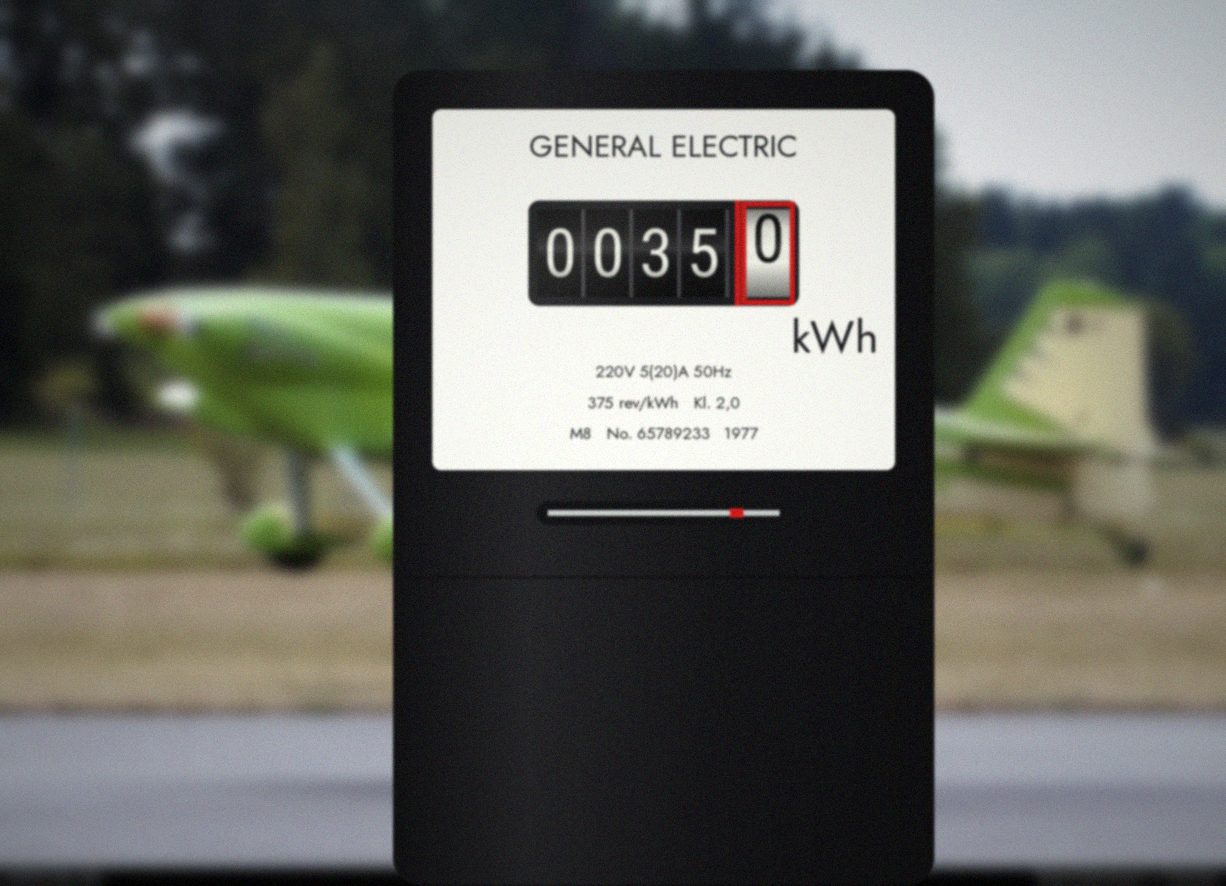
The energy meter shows 35.0 (kWh)
